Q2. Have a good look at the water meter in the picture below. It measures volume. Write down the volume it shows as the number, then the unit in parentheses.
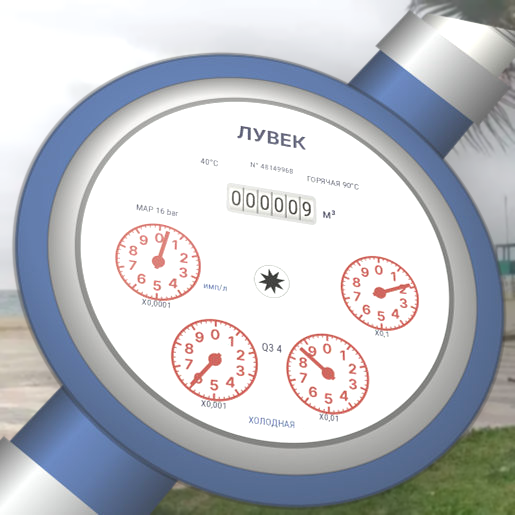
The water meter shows 9.1860 (m³)
